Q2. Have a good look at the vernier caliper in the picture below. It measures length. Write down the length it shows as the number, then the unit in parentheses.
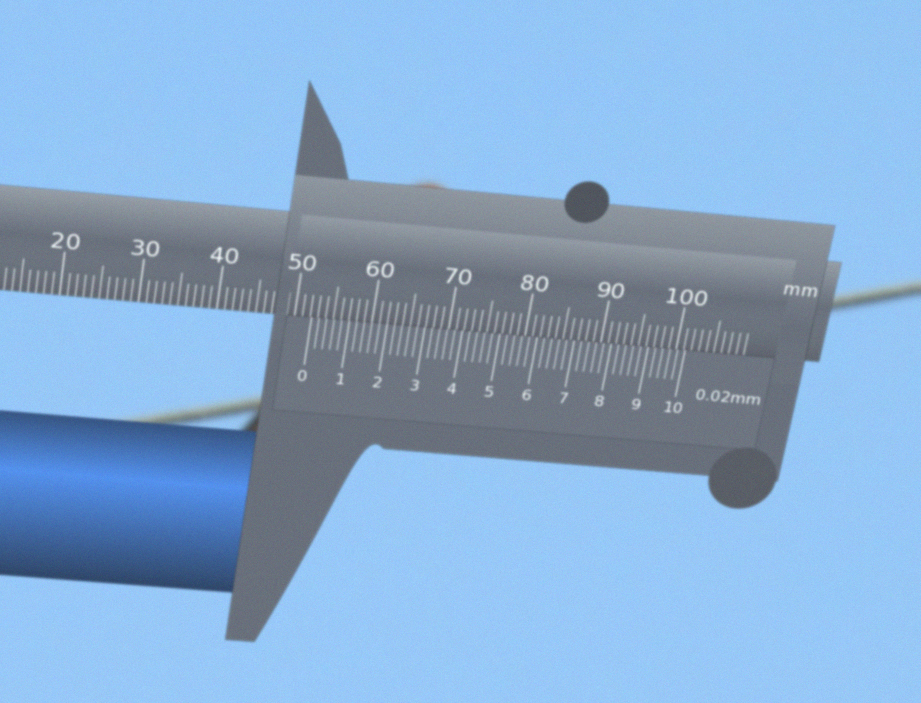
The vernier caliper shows 52.2 (mm)
